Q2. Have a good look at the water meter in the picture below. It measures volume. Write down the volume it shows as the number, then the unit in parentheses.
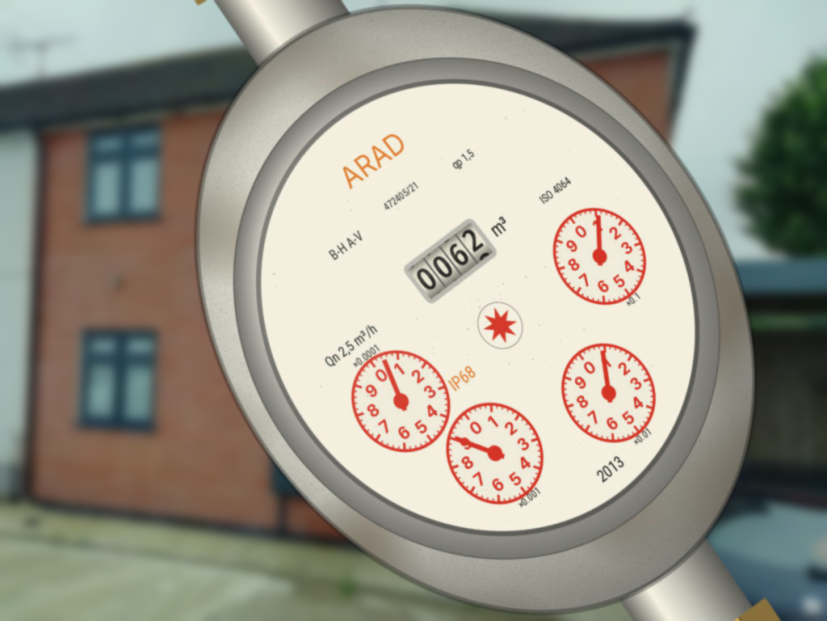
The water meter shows 62.1090 (m³)
